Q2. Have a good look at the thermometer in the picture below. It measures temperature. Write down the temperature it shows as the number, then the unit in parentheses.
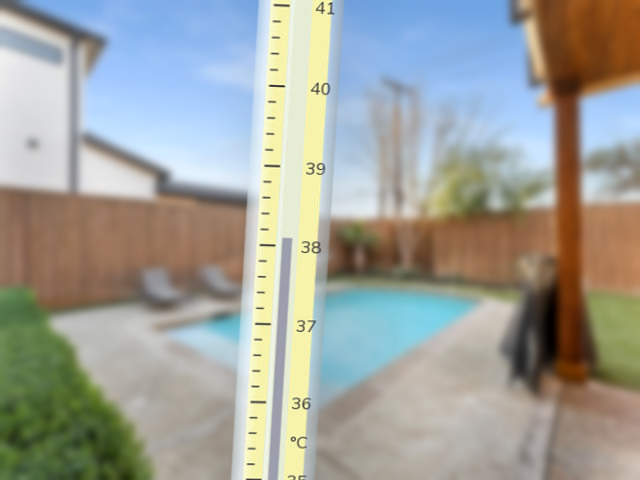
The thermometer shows 38.1 (°C)
